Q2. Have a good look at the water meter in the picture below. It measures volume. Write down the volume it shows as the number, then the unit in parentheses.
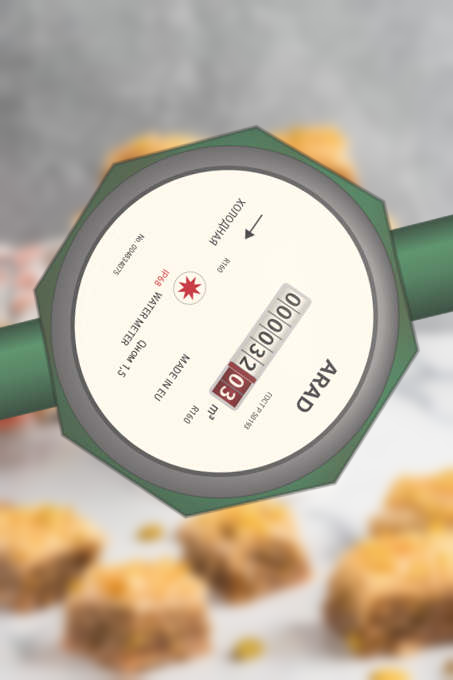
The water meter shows 32.03 (m³)
